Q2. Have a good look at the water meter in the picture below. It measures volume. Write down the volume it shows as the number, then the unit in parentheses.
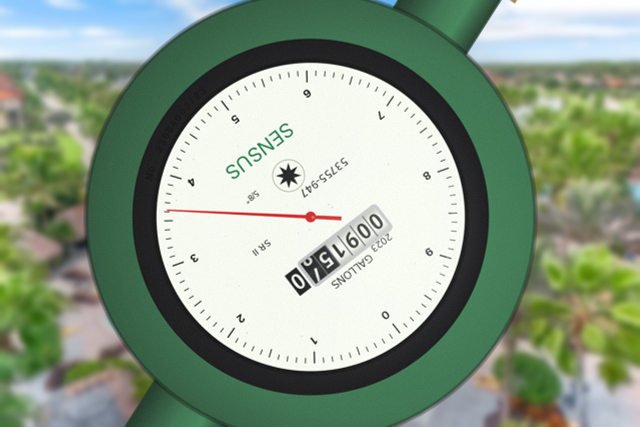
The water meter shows 91573.6 (gal)
